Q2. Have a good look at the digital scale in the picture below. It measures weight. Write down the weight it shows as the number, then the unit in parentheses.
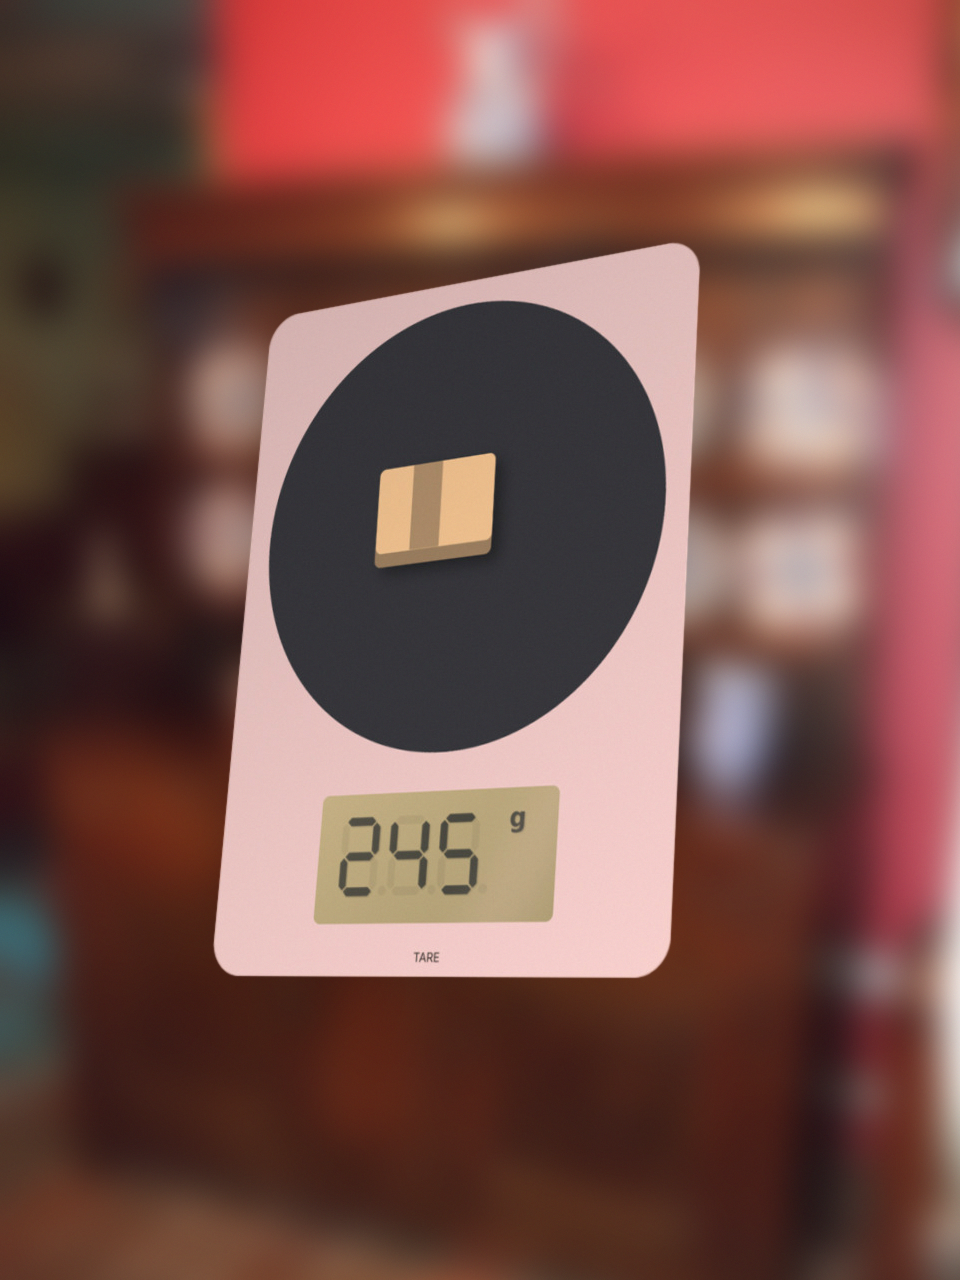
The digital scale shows 245 (g)
